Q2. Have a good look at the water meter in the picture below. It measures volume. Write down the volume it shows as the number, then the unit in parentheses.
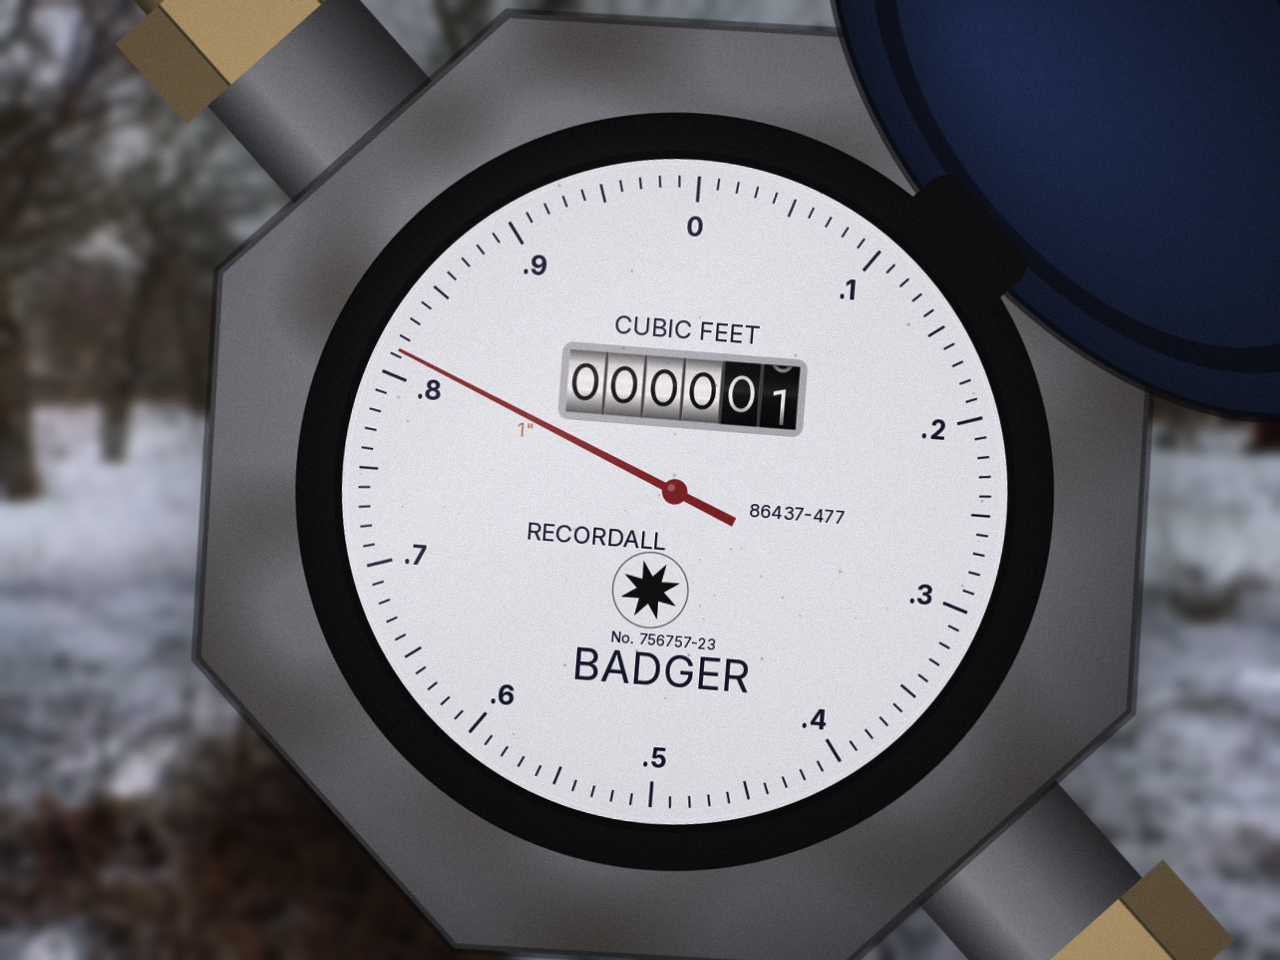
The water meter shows 0.81 (ft³)
